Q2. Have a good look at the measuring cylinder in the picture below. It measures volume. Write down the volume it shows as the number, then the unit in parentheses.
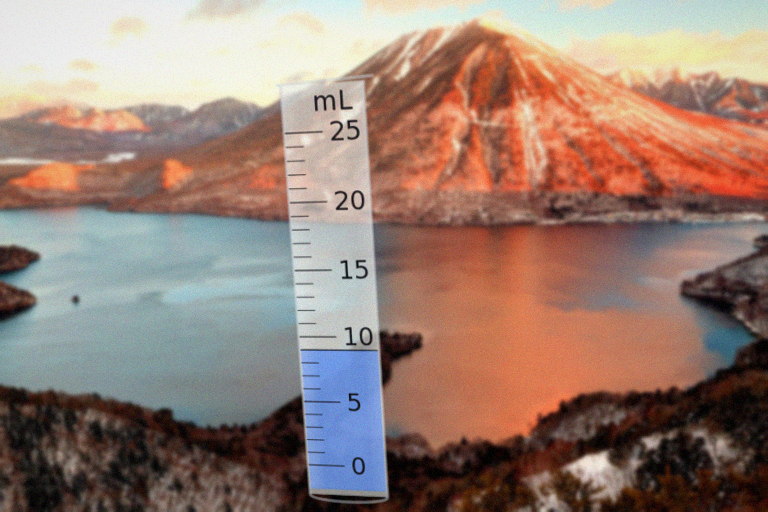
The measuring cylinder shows 9 (mL)
